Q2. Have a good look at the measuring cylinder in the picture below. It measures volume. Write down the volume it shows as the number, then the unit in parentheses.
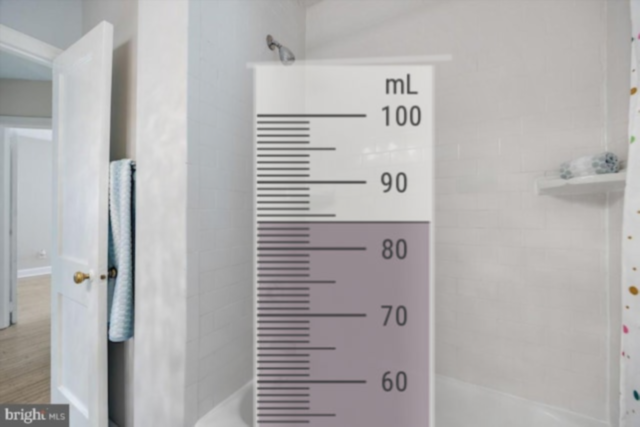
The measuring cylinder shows 84 (mL)
